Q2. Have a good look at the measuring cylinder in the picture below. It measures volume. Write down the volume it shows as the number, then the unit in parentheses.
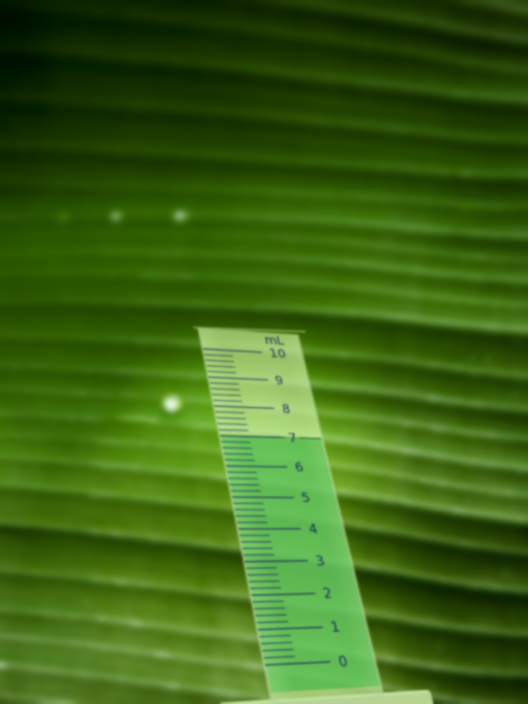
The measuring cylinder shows 7 (mL)
